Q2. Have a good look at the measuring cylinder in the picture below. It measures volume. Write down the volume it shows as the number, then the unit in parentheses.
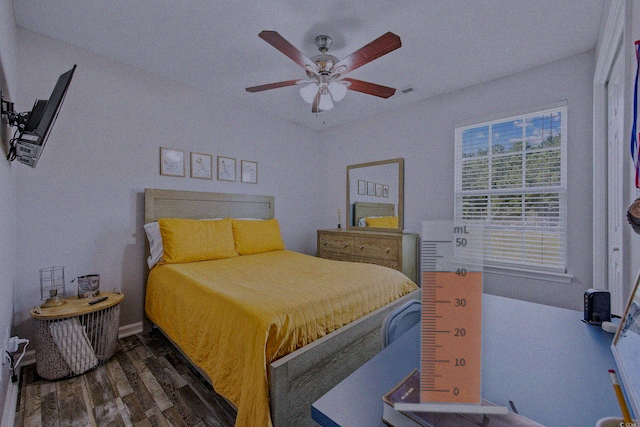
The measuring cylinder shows 40 (mL)
